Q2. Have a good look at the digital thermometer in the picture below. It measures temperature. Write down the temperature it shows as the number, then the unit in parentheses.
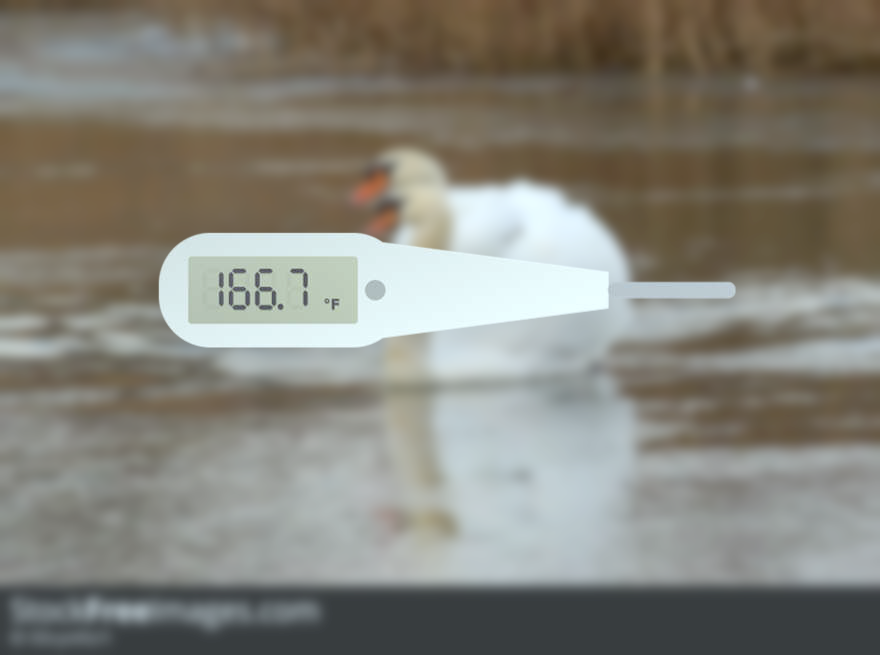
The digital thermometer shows 166.7 (°F)
